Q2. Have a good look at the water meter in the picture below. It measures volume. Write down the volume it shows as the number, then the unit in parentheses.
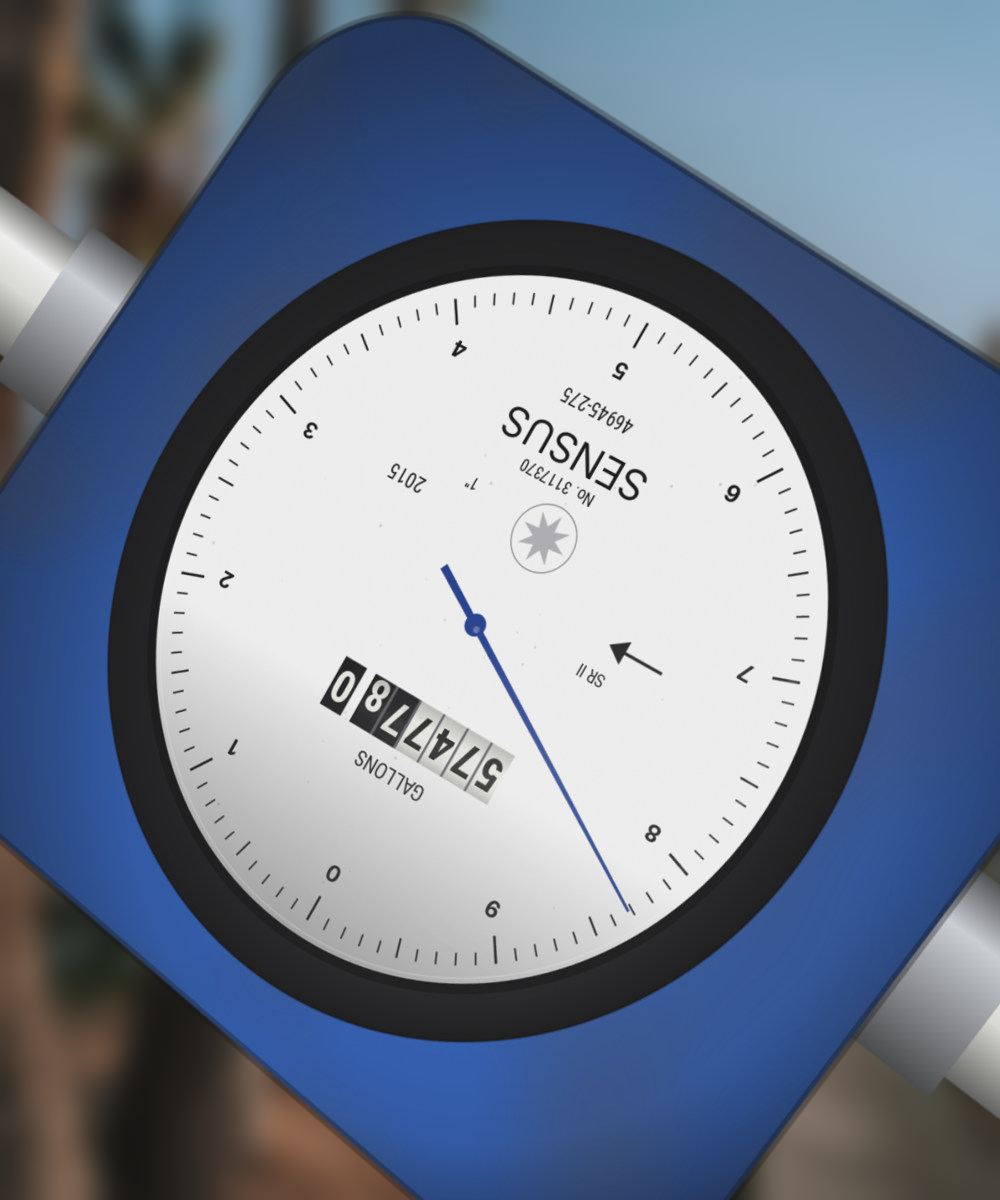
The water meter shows 5747778.3 (gal)
